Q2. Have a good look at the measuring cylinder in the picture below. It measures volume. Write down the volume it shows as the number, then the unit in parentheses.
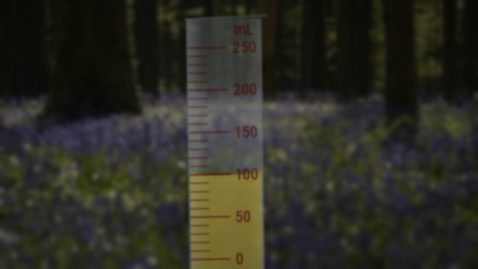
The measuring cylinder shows 100 (mL)
